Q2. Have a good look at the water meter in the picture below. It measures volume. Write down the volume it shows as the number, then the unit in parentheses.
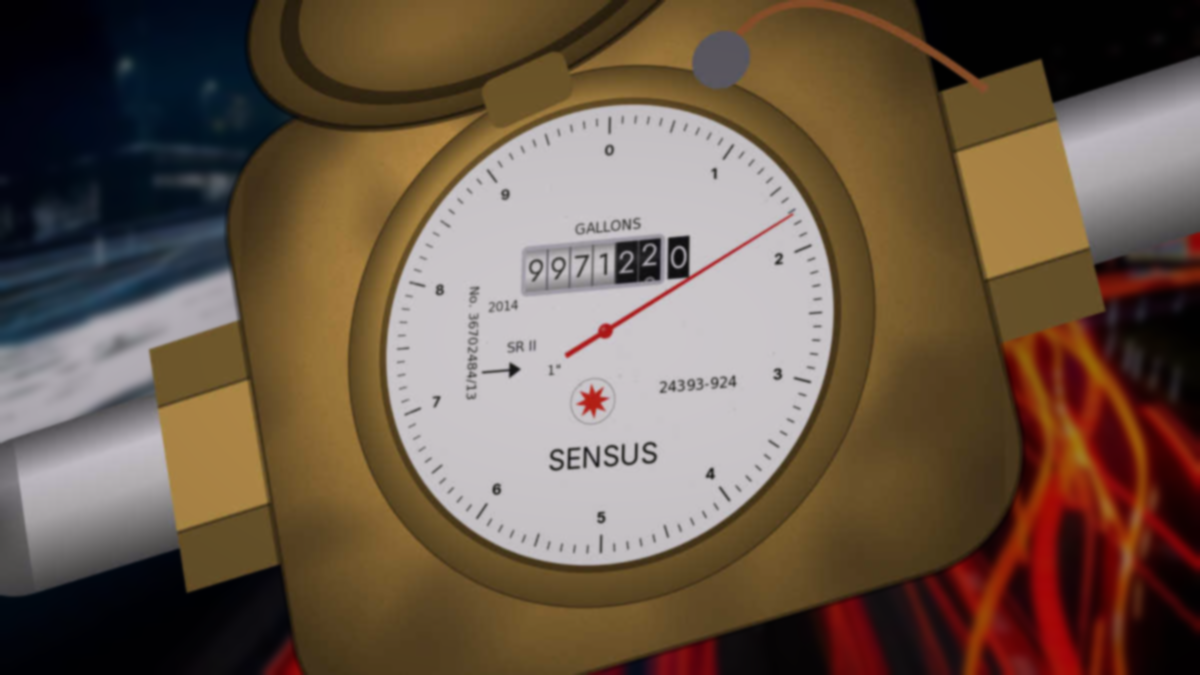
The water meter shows 9971221.7 (gal)
